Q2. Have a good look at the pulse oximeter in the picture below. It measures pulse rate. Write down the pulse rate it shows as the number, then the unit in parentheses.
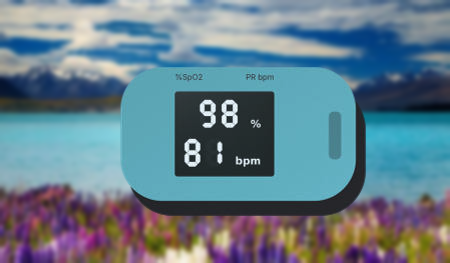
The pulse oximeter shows 81 (bpm)
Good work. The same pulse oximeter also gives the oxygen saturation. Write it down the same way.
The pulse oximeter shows 98 (%)
